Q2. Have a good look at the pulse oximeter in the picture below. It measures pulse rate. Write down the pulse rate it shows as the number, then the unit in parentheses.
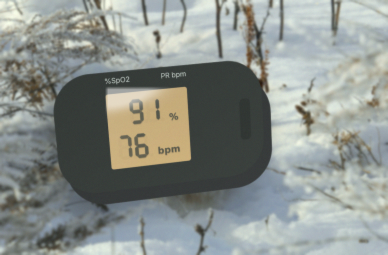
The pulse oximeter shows 76 (bpm)
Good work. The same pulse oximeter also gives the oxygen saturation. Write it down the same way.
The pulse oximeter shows 91 (%)
